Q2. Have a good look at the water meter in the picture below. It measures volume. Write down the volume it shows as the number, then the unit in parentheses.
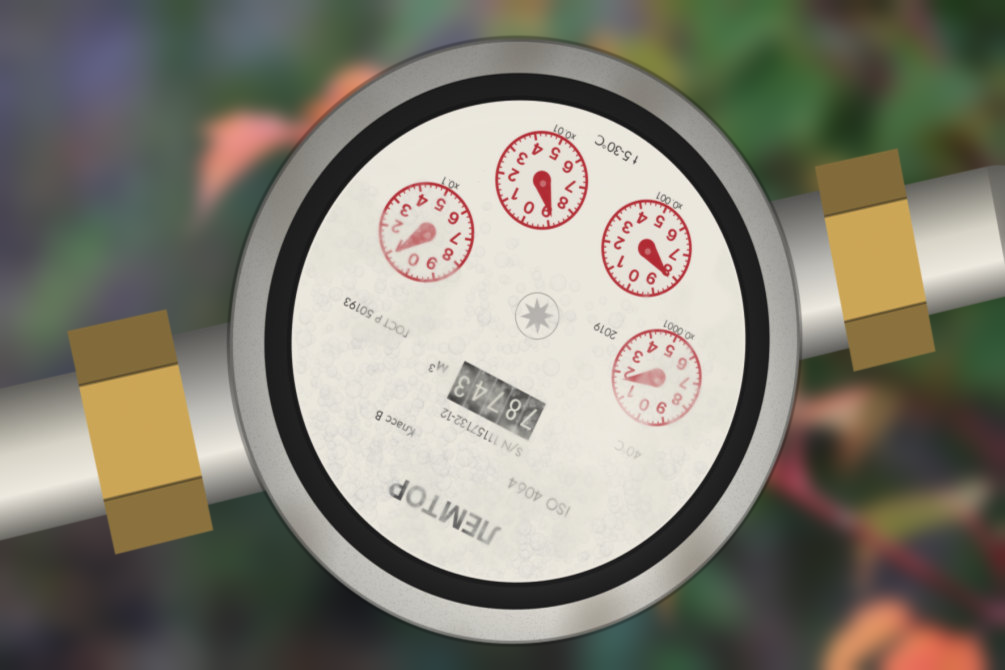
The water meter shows 78743.0881 (m³)
